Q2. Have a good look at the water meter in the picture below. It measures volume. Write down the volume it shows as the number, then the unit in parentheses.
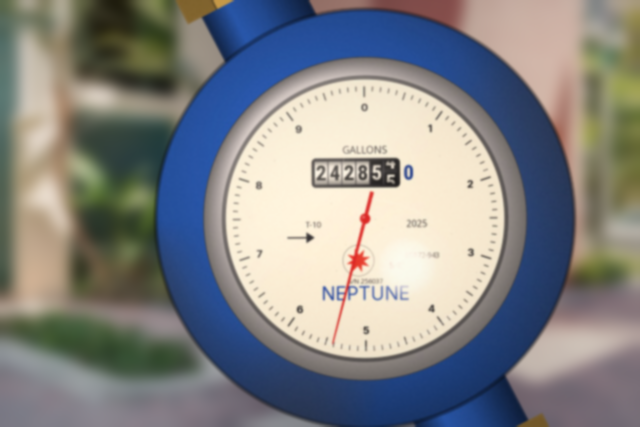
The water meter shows 2428545.4 (gal)
